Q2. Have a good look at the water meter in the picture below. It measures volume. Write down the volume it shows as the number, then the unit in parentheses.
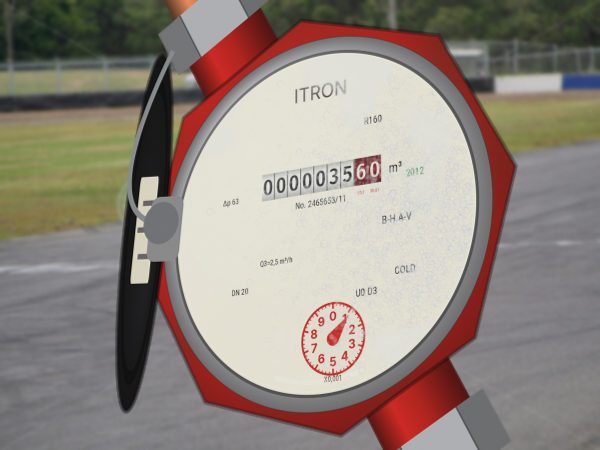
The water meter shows 35.601 (m³)
